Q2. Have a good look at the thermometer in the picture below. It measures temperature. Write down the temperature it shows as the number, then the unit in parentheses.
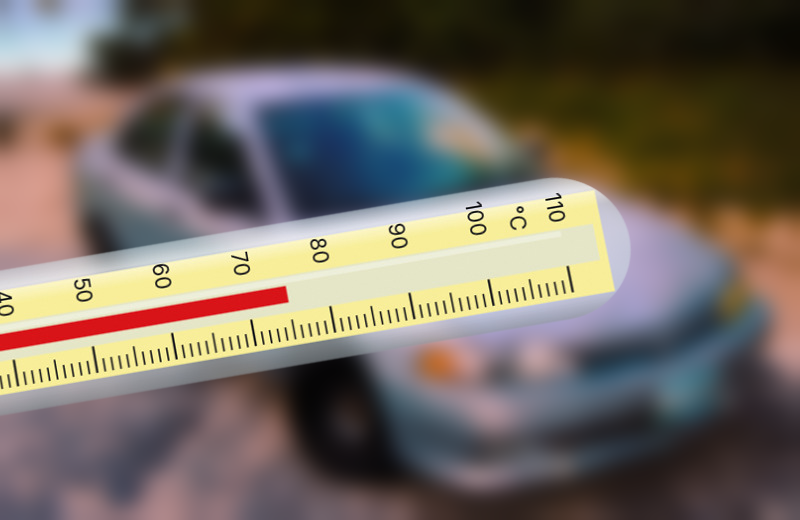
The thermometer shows 75 (°C)
